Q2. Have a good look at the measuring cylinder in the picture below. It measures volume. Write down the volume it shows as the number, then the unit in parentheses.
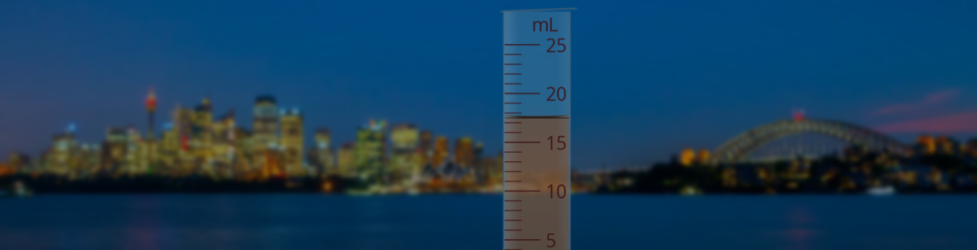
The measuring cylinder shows 17.5 (mL)
